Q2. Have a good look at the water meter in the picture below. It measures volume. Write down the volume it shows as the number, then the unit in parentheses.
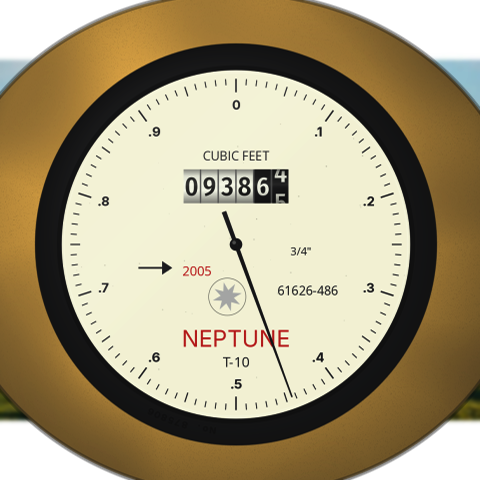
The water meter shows 93864.44 (ft³)
